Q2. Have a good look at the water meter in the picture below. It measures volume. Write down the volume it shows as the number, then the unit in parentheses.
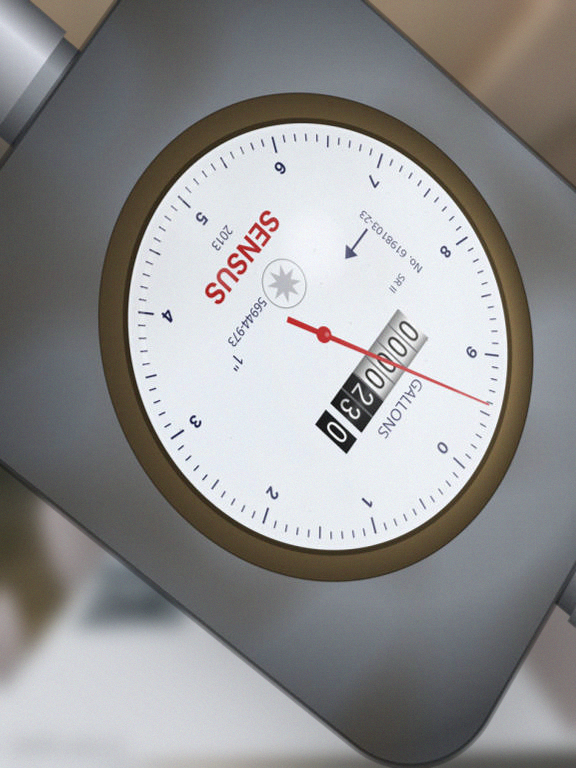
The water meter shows 229.4 (gal)
